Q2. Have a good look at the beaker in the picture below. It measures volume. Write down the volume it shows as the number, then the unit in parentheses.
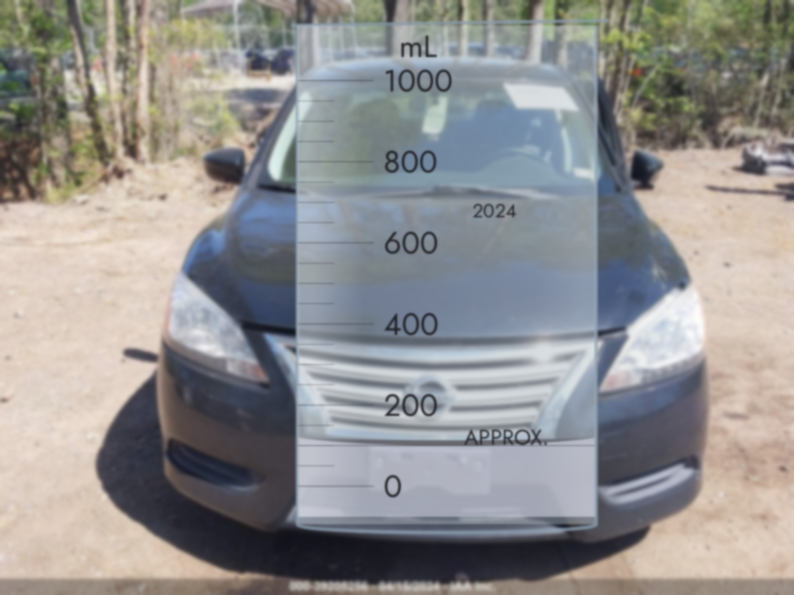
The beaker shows 100 (mL)
